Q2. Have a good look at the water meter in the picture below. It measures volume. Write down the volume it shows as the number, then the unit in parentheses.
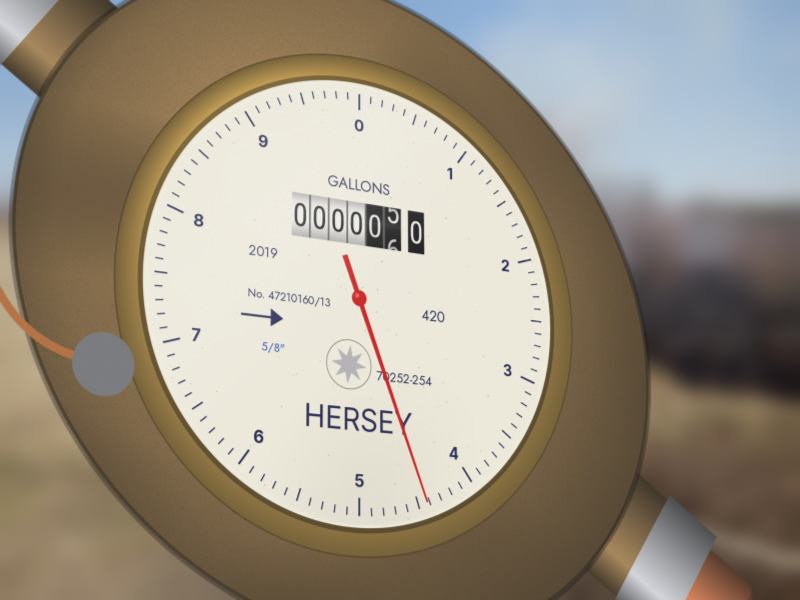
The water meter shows 54.4 (gal)
